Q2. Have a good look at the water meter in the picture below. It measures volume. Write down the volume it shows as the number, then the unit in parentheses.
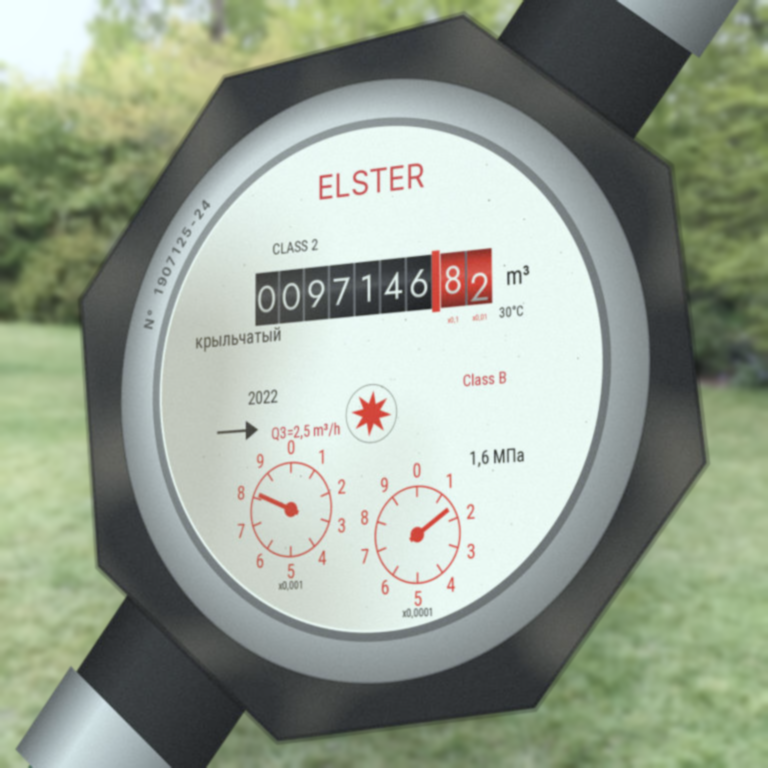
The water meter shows 97146.8181 (m³)
